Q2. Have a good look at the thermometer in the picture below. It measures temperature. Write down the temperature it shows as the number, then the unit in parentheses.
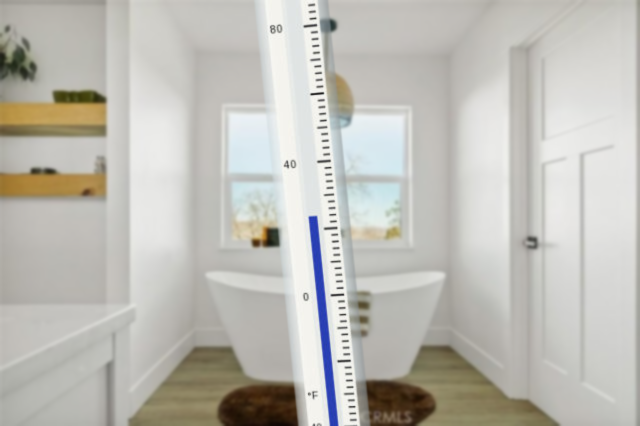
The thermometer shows 24 (°F)
